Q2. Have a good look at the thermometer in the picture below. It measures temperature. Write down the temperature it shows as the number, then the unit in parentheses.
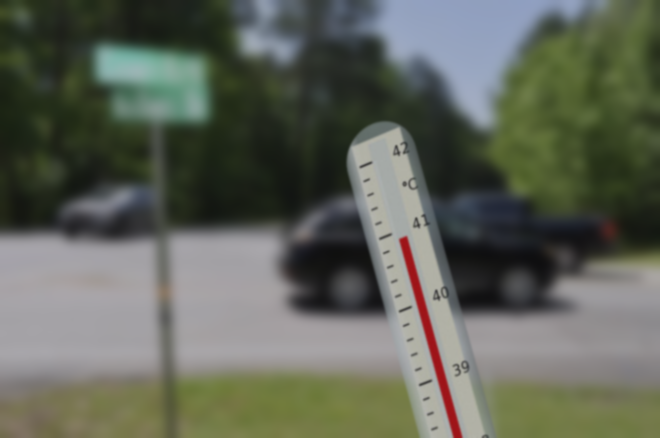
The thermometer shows 40.9 (°C)
